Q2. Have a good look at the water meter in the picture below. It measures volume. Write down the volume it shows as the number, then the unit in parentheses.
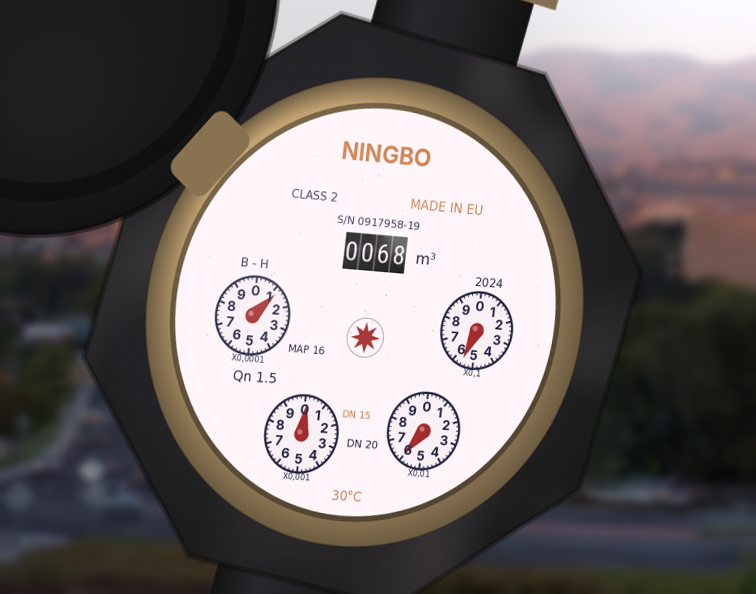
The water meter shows 68.5601 (m³)
